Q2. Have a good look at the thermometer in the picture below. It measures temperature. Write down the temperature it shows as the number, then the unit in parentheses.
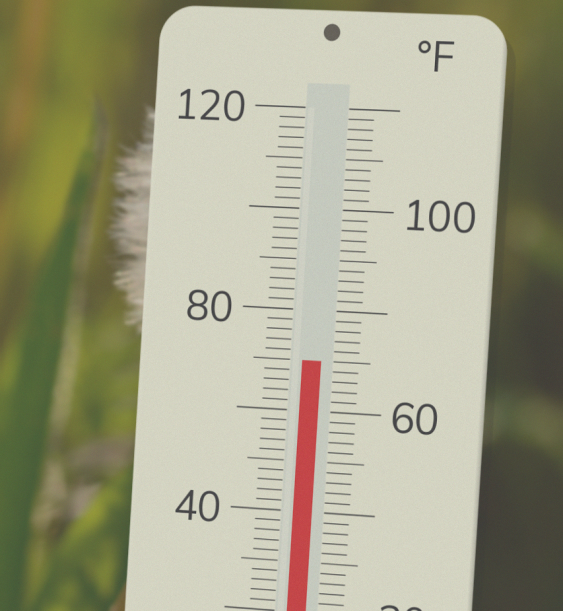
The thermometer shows 70 (°F)
